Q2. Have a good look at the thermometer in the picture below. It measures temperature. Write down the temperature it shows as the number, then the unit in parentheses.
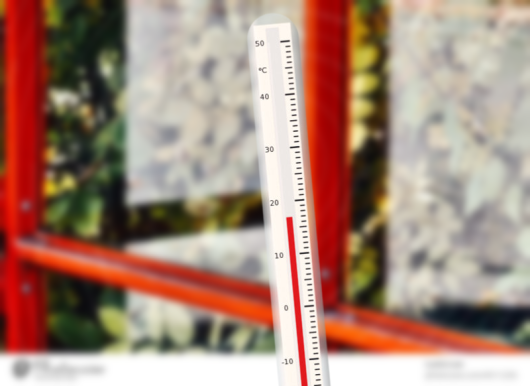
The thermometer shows 17 (°C)
